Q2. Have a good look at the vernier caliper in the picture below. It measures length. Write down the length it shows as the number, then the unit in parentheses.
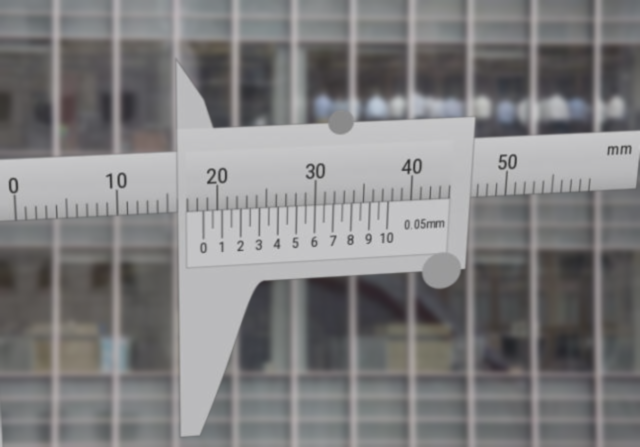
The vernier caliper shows 18.6 (mm)
